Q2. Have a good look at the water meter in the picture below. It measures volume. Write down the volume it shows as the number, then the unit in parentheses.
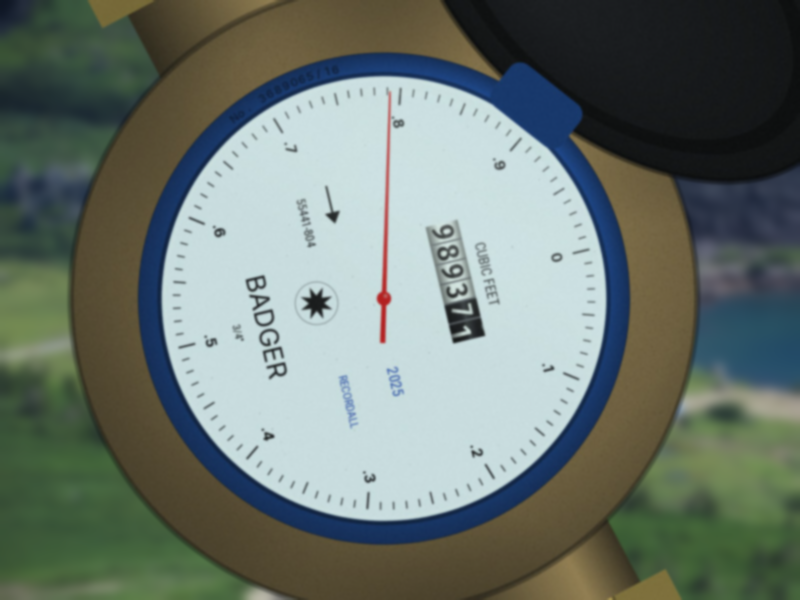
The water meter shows 989370.79 (ft³)
